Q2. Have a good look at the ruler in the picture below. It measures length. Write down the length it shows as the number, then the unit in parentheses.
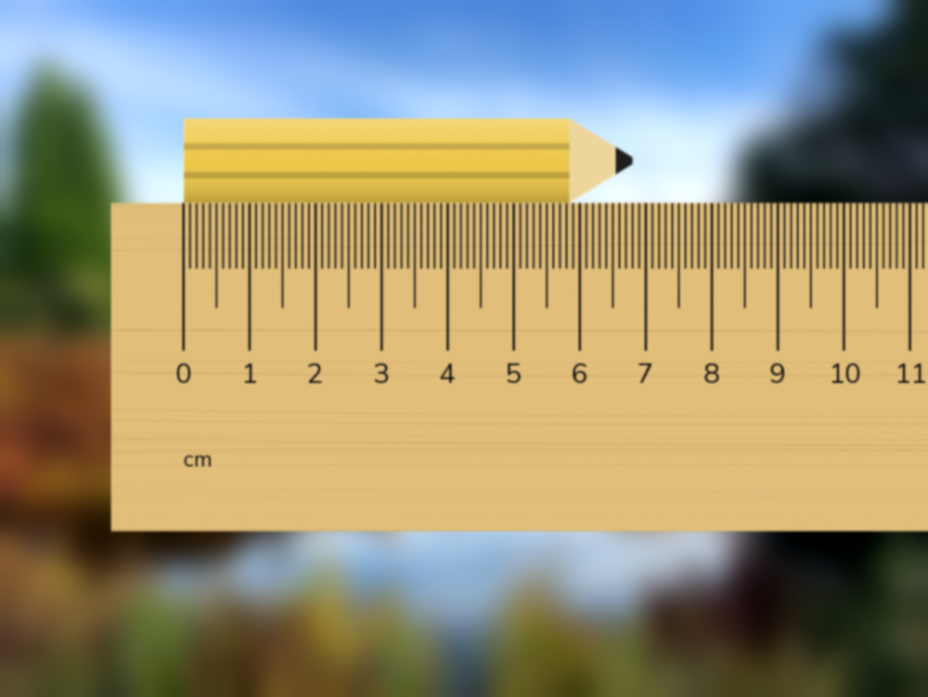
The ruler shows 6.8 (cm)
